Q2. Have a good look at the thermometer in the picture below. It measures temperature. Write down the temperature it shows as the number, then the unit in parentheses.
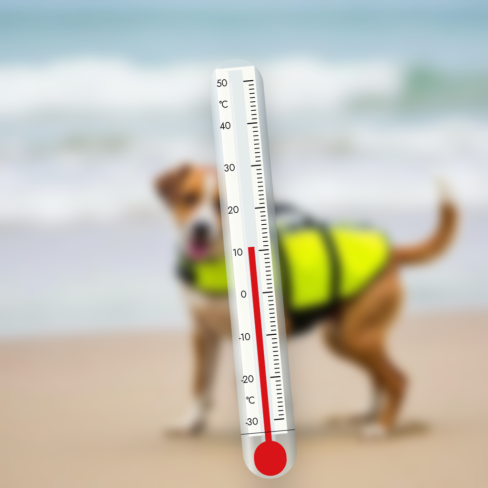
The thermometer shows 11 (°C)
